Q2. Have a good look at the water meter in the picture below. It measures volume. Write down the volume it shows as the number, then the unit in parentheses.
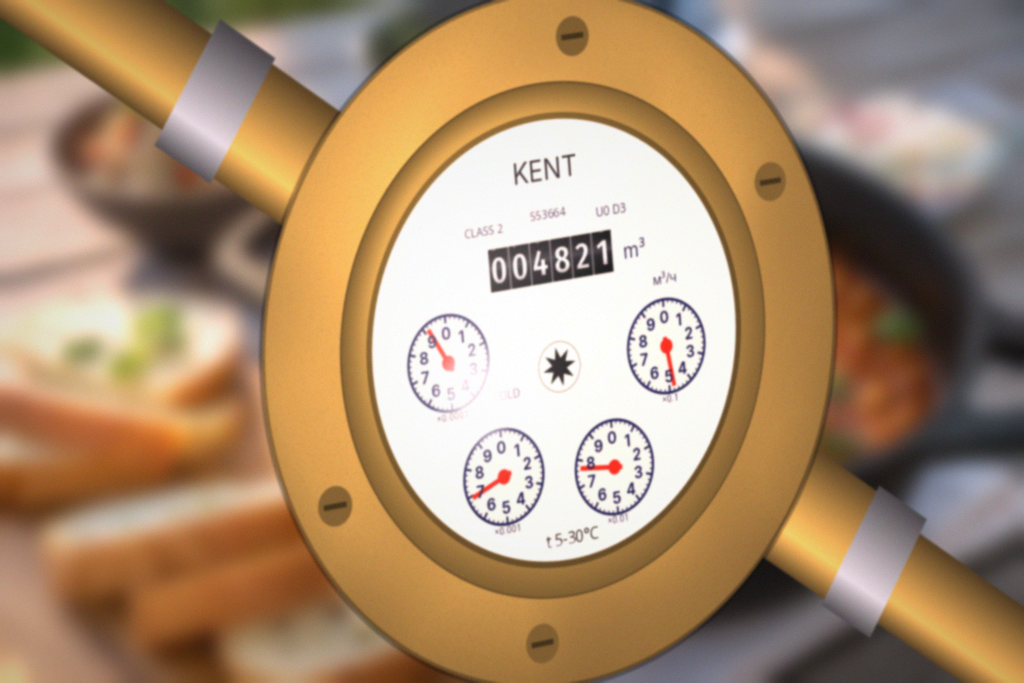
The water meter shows 4821.4769 (m³)
